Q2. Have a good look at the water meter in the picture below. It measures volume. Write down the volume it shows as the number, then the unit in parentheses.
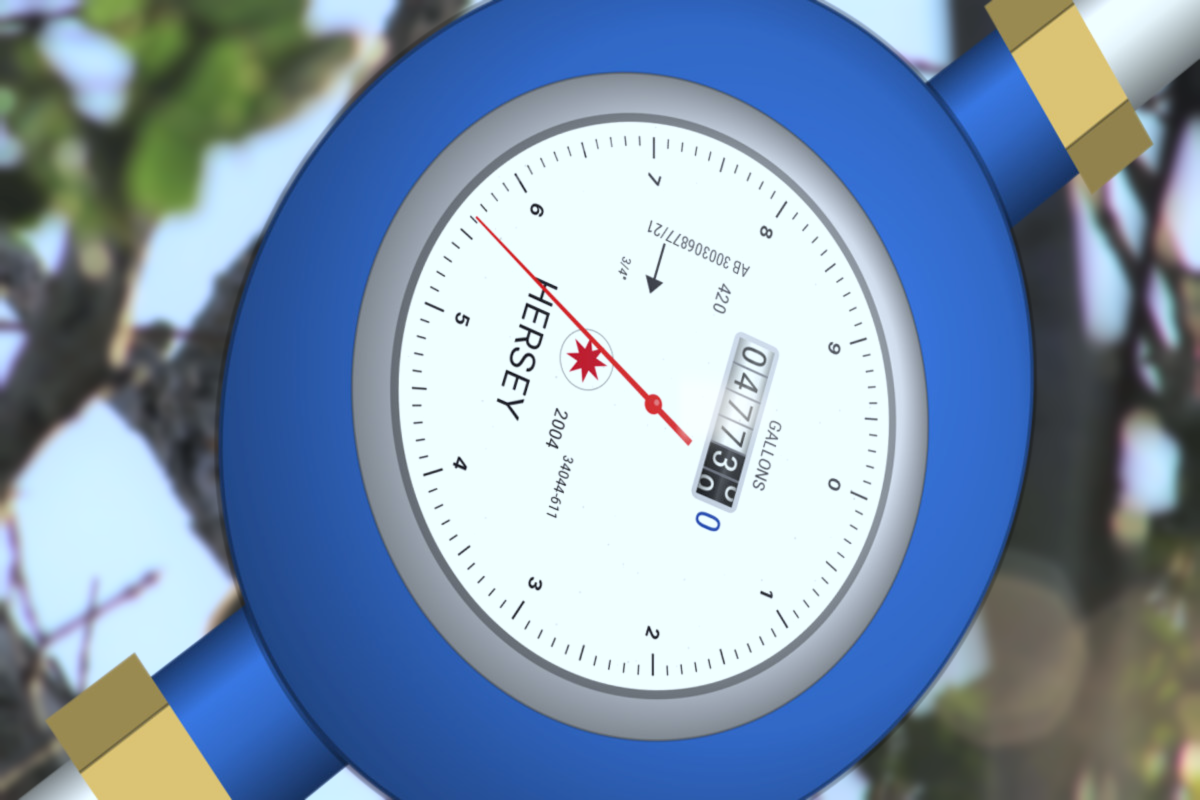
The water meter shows 477385.6 (gal)
